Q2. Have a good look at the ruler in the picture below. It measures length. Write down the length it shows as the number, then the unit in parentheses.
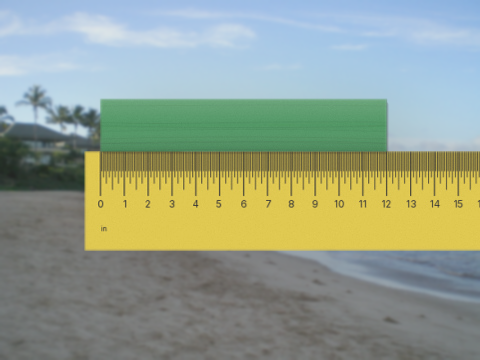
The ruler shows 12 (in)
